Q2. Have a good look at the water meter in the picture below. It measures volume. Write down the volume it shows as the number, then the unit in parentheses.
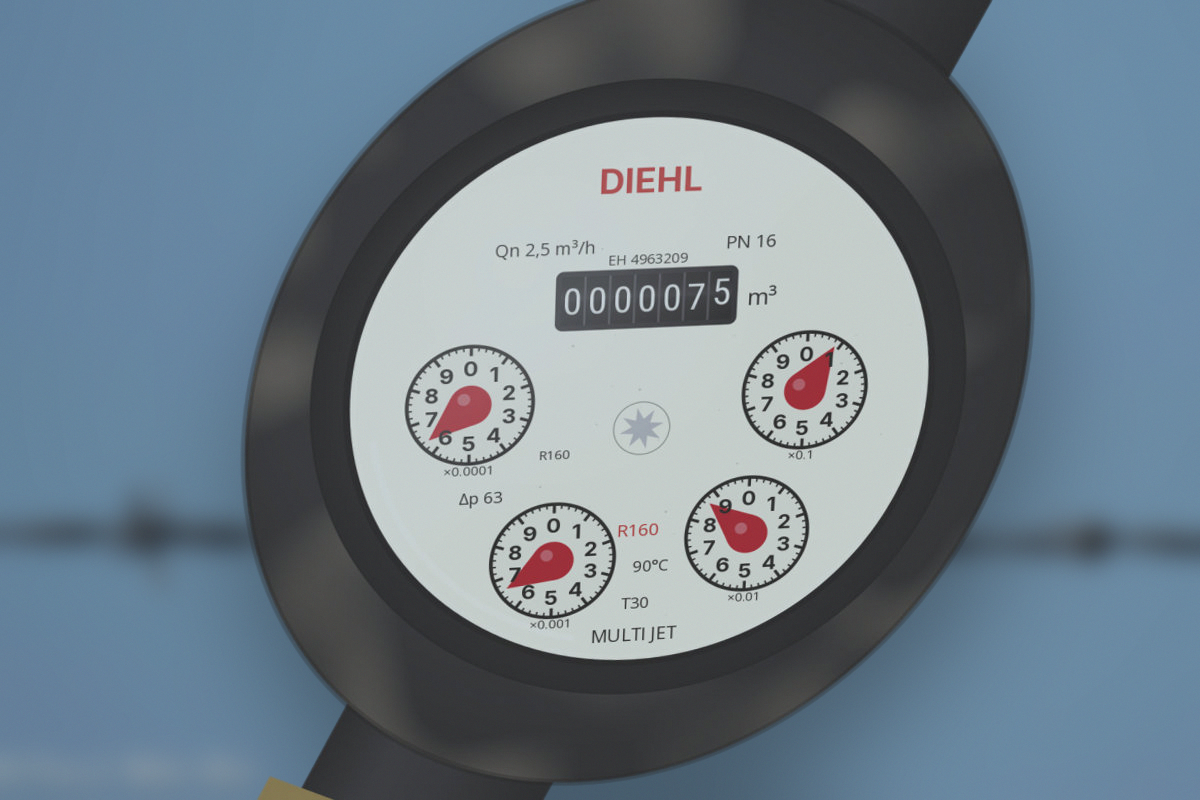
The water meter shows 75.0866 (m³)
